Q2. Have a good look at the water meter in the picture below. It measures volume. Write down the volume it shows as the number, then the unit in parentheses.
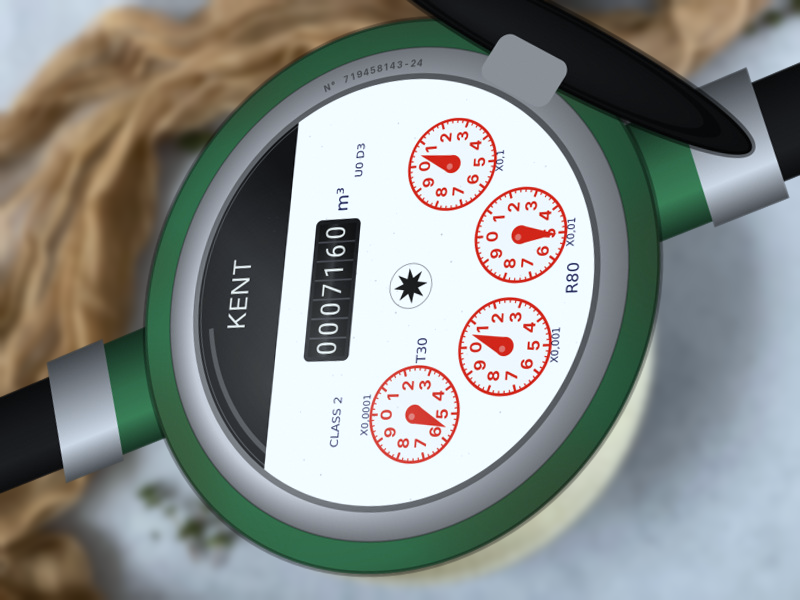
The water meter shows 7160.0505 (m³)
